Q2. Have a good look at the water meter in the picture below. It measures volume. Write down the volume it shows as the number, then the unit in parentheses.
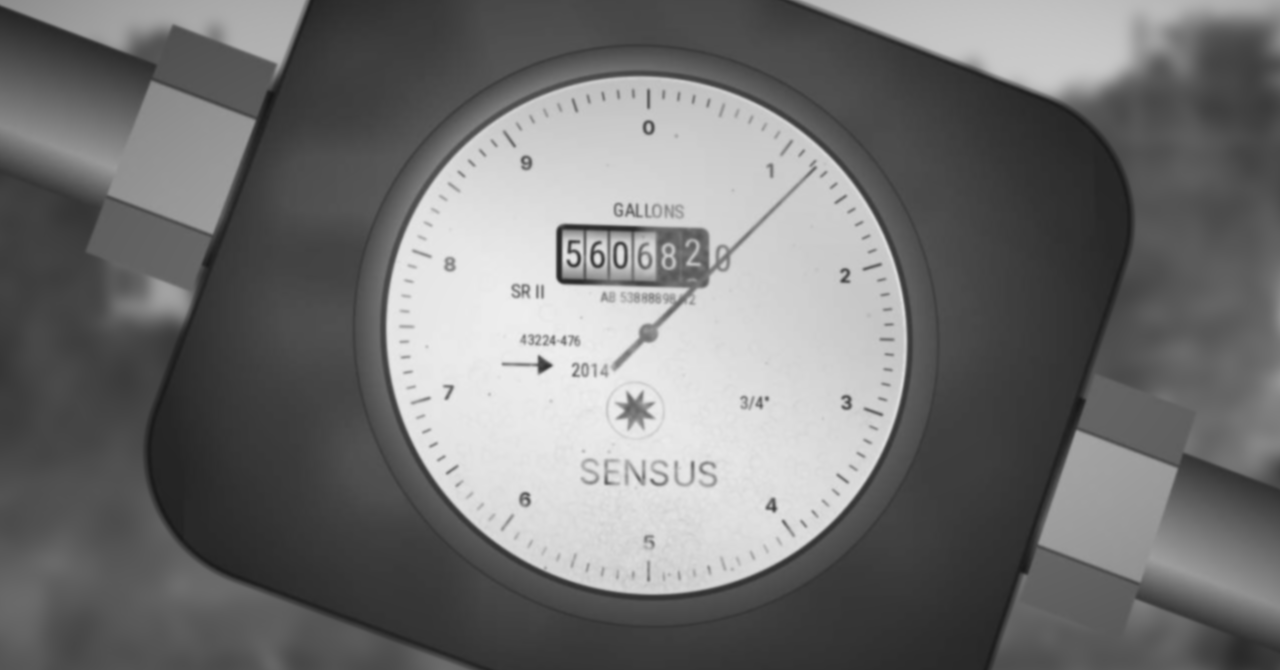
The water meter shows 5606821.2 (gal)
